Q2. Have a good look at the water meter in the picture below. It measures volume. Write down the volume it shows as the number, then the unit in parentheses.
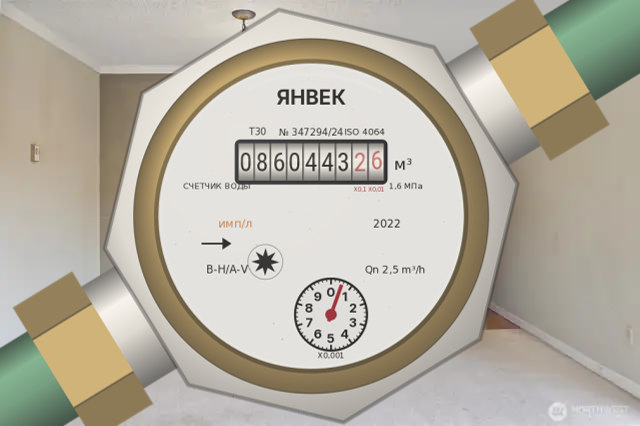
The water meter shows 860443.260 (m³)
